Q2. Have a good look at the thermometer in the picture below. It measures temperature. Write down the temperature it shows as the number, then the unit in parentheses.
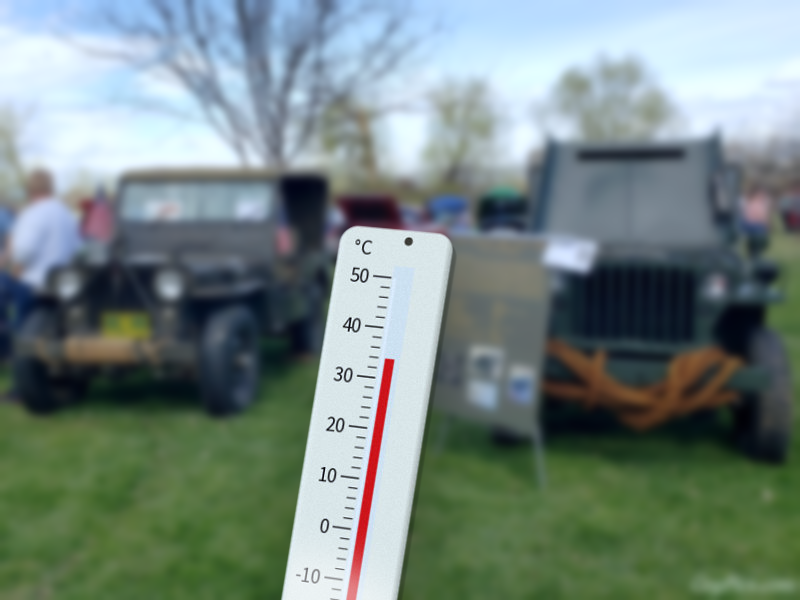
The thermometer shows 34 (°C)
